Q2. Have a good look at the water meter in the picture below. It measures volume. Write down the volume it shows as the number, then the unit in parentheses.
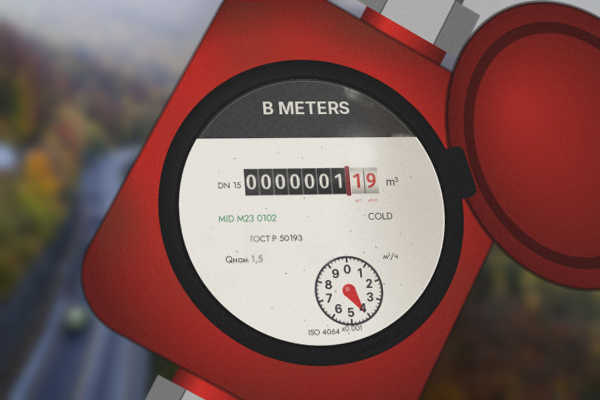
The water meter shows 1.194 (m³)
